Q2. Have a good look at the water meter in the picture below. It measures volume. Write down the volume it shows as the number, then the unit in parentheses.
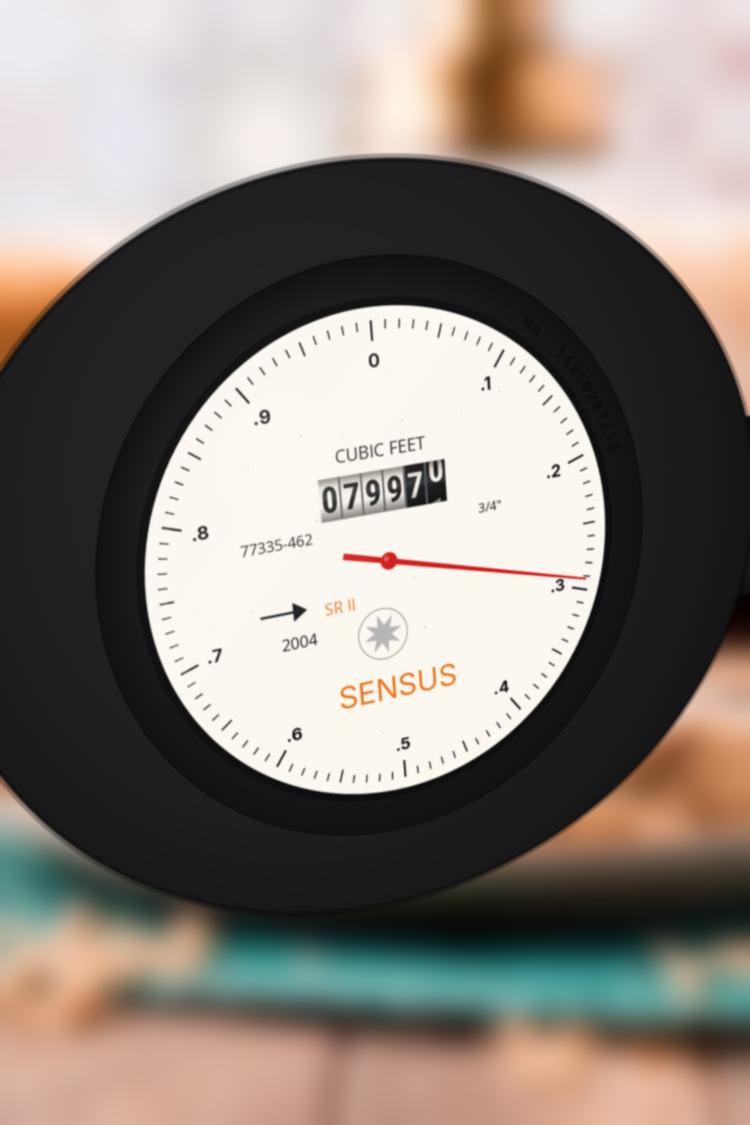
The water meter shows 79970.29 (ft³)
